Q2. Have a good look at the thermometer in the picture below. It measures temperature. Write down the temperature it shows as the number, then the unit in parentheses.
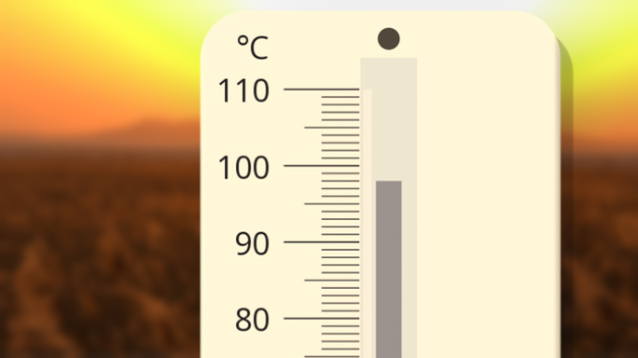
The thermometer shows 98 (°C)
